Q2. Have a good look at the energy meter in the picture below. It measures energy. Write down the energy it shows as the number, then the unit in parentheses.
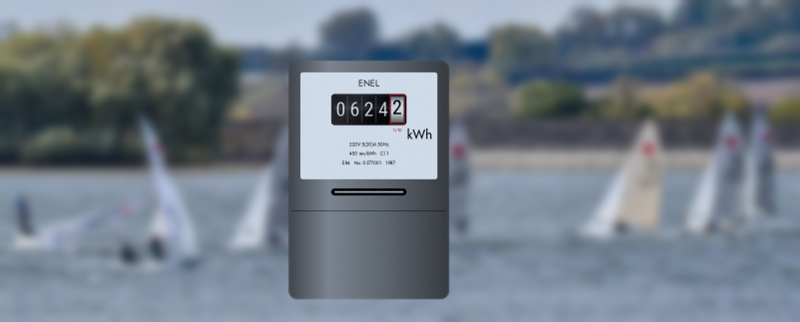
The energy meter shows 624.2 (kWh)
